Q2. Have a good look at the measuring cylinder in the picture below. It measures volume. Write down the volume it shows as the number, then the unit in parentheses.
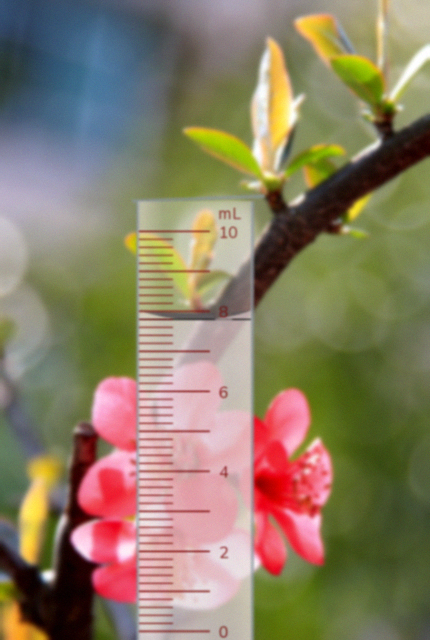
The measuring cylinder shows 7.8 (mL)
